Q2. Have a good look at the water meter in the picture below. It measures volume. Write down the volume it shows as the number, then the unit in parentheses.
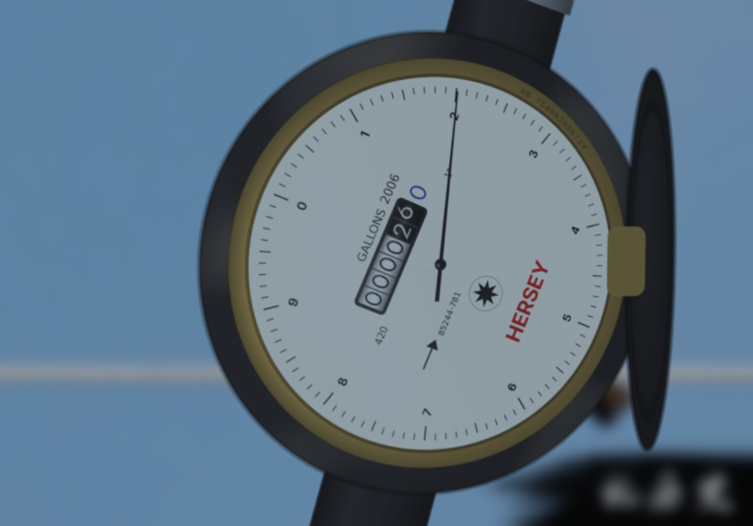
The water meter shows 262.0 (gal)
